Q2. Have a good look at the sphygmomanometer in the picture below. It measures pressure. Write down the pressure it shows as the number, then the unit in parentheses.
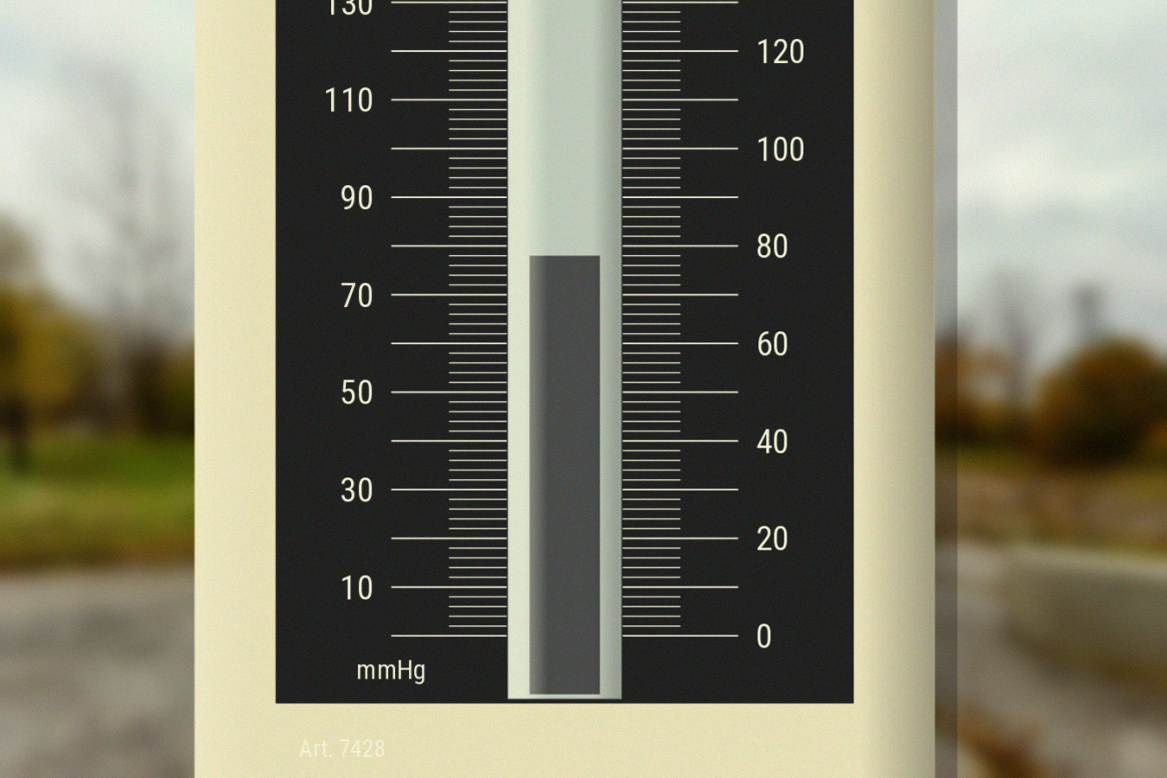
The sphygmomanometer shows 78 (mmHg)
